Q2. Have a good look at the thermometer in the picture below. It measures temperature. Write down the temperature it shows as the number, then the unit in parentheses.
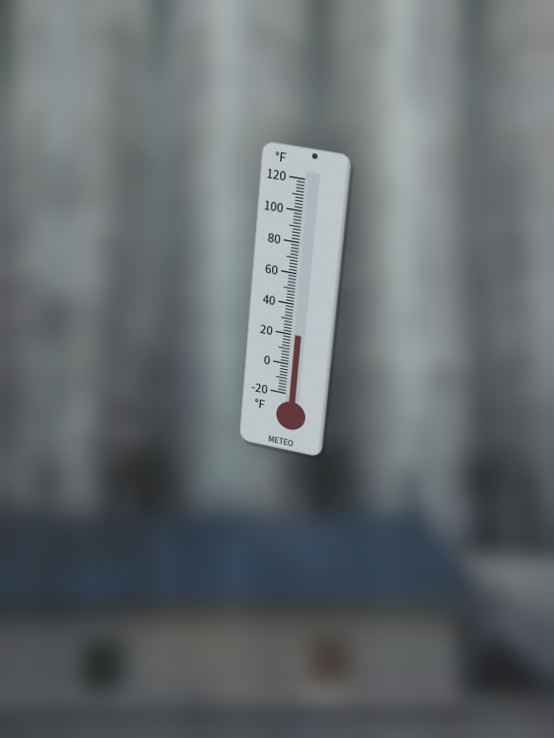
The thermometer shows 20 (°F)
